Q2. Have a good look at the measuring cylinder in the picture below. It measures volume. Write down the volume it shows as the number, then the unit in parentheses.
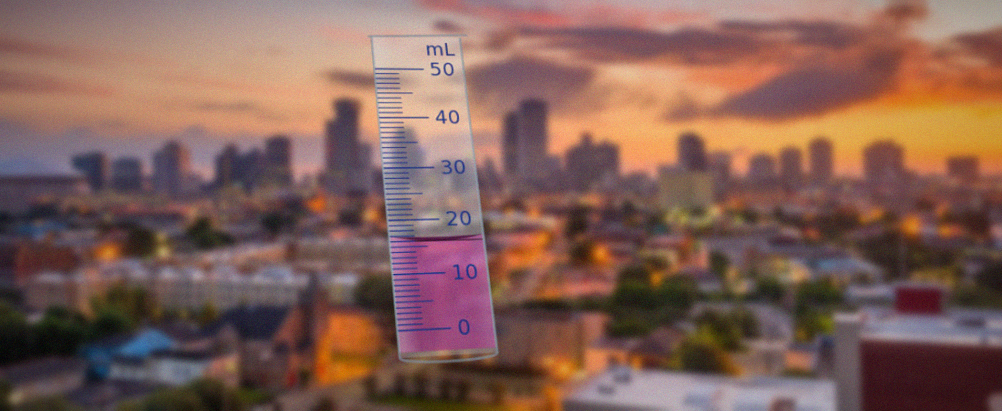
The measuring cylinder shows 16 (mL)
